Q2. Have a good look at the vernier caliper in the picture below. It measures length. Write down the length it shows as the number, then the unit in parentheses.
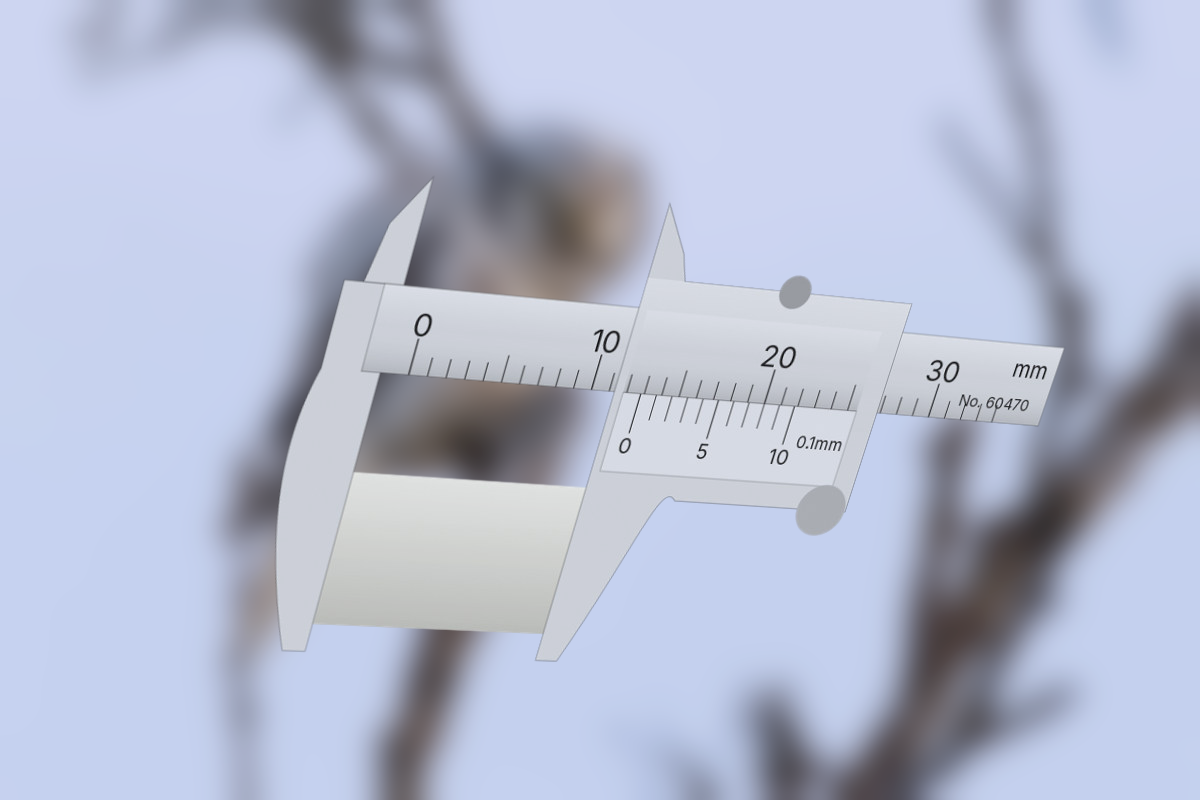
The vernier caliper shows 12.8 (mm)
